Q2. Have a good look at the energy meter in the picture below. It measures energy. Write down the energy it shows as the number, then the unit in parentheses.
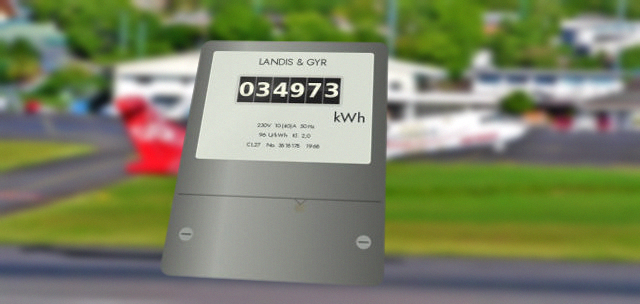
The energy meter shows 34973 (kWh)
